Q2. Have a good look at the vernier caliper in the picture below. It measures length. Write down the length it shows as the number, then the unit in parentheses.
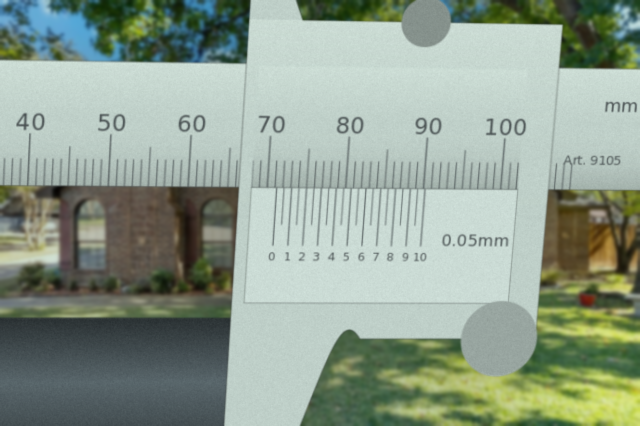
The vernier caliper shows 71.2 (mm)
